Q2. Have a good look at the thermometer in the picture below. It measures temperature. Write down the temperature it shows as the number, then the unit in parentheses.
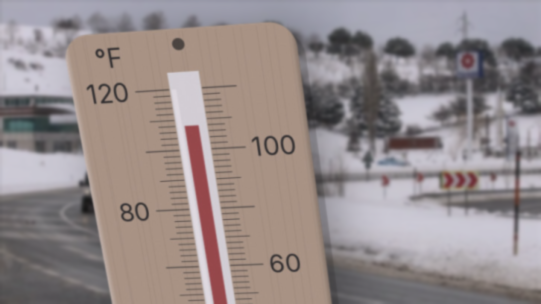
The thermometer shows 108 (°F)
